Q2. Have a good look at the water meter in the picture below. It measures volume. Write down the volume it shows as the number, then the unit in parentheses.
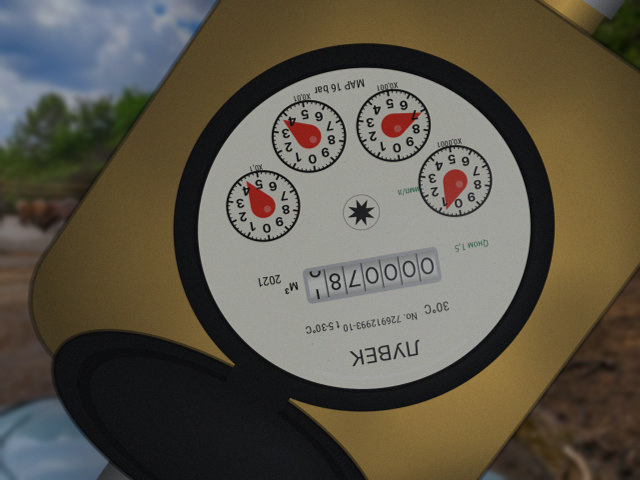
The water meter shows 781.4370 (m³)
